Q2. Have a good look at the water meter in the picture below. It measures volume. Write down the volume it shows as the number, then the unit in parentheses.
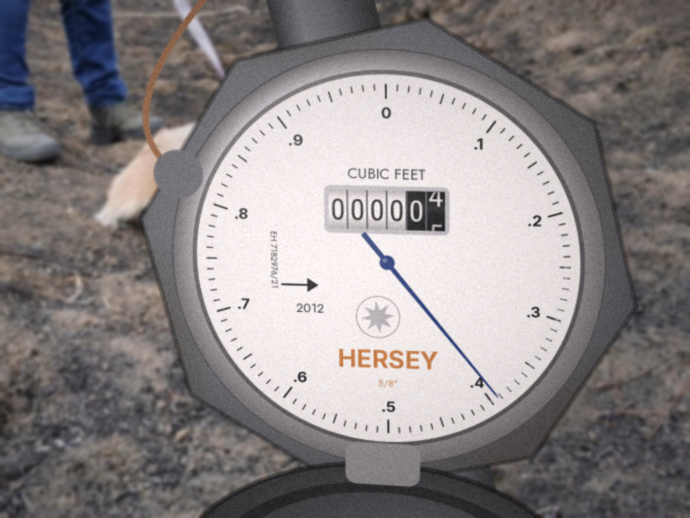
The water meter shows 4.39 (ft³)
